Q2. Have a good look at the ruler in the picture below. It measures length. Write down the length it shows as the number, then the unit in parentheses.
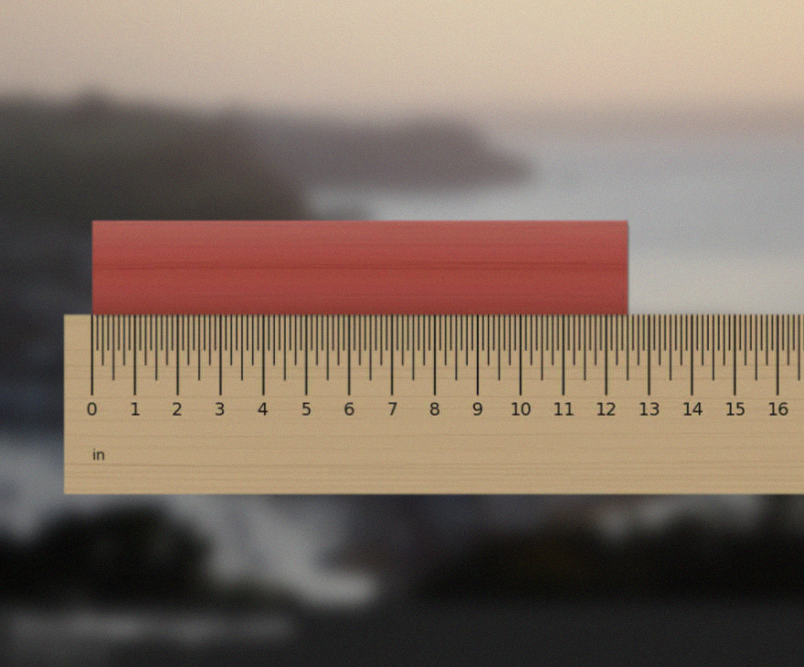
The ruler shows 12.5 (in)
